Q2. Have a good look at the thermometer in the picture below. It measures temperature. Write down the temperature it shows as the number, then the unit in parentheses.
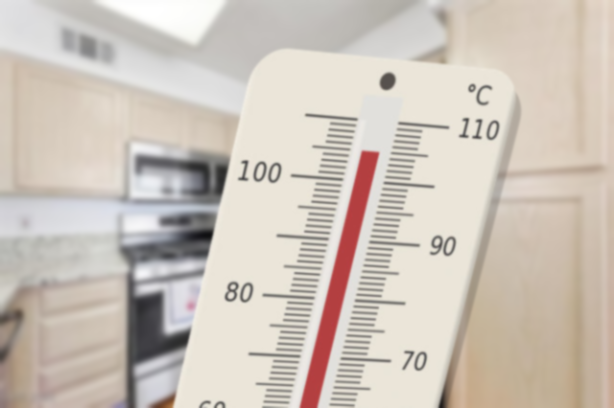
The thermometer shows 105 (°C)
